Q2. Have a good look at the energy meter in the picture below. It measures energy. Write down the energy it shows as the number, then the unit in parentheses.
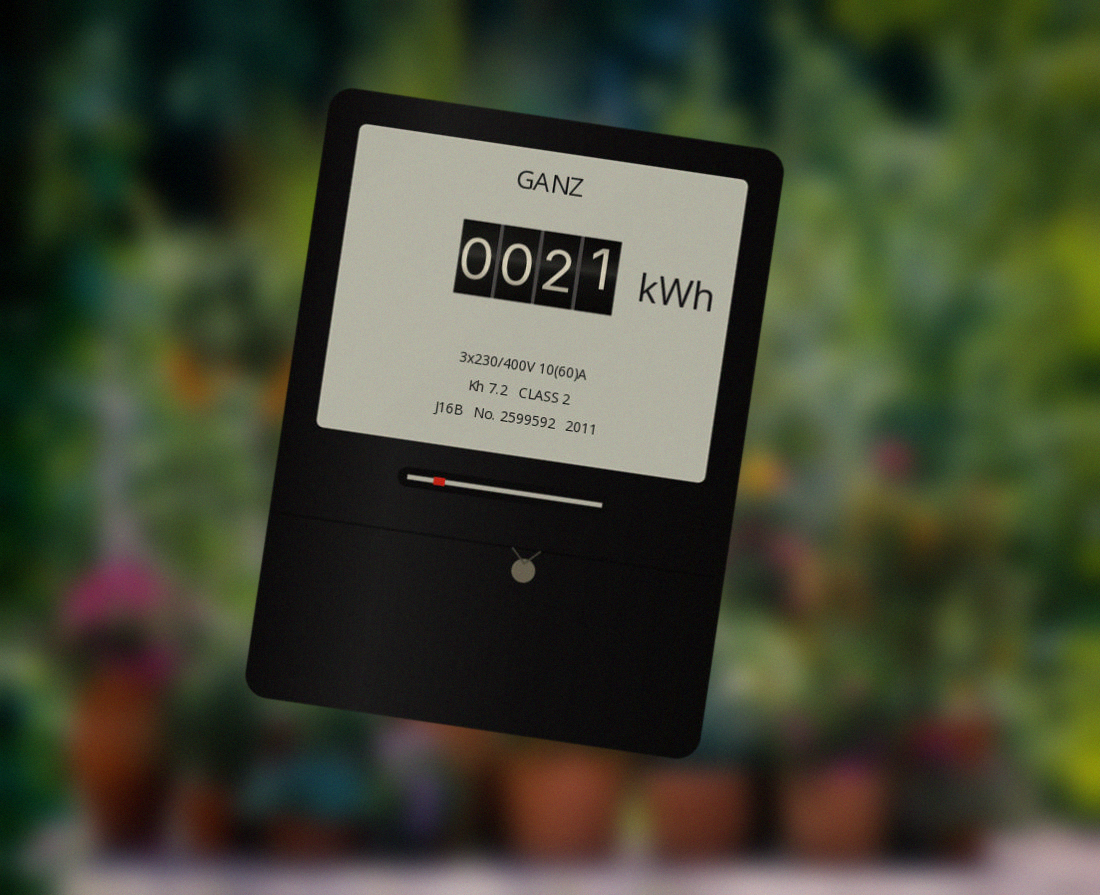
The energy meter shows 21 (kWh)
